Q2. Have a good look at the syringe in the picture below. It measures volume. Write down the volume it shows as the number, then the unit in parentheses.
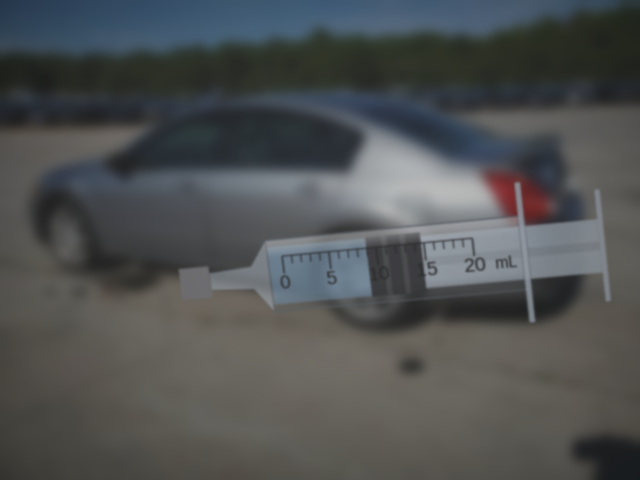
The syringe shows 9 (mL)
